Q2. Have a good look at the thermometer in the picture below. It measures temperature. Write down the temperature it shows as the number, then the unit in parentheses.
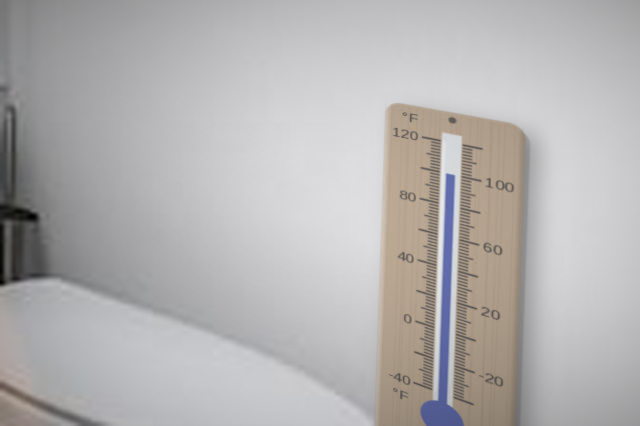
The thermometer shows 100 (°F)
